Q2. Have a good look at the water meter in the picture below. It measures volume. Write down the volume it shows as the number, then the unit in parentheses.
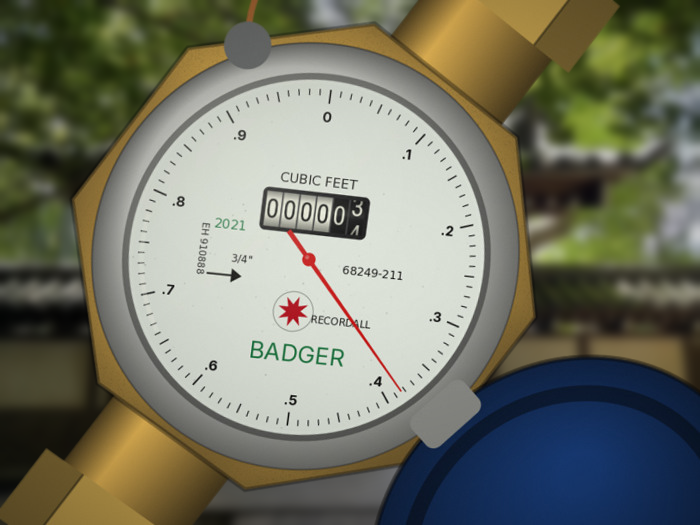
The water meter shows 3.38 (ft³)
